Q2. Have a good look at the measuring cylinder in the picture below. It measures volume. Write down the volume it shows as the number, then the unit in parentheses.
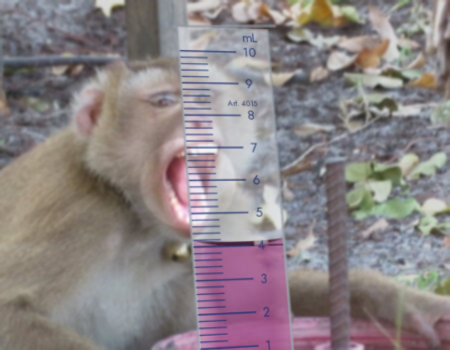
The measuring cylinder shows 4 (mL)
